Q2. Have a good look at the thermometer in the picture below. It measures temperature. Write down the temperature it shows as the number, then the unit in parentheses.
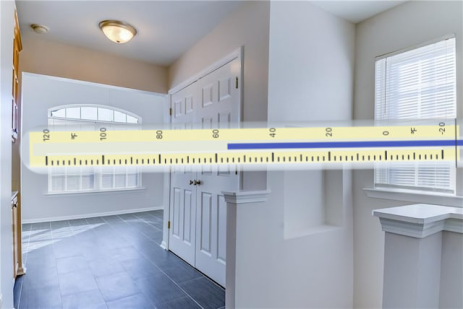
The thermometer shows 56 (°F)
